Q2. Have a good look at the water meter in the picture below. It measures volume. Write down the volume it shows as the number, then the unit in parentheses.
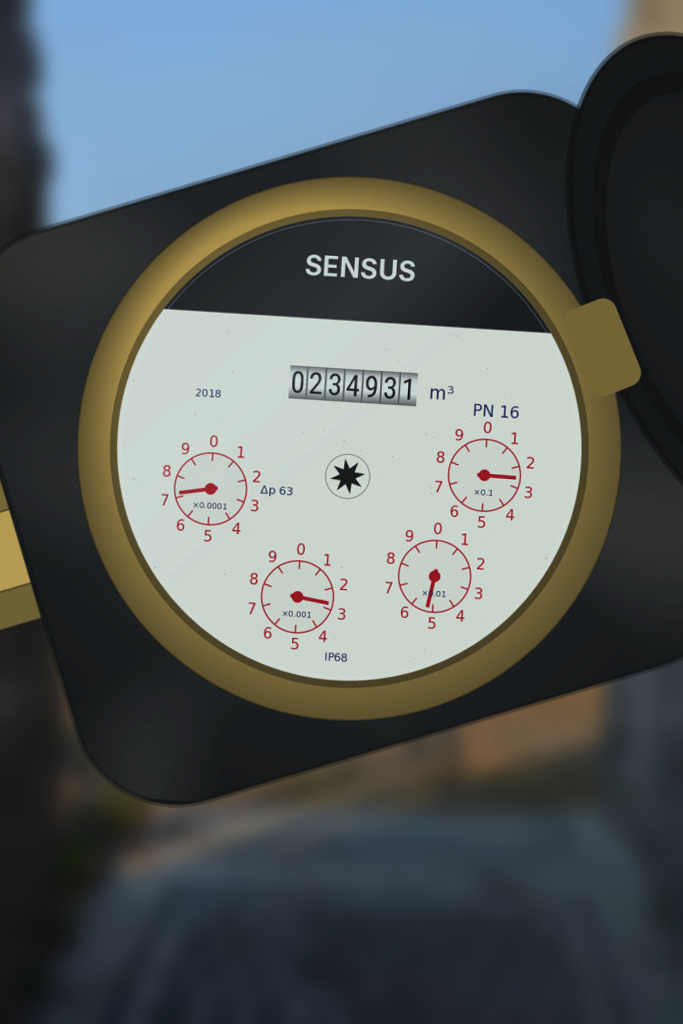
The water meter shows 234931.2527 (m³)
